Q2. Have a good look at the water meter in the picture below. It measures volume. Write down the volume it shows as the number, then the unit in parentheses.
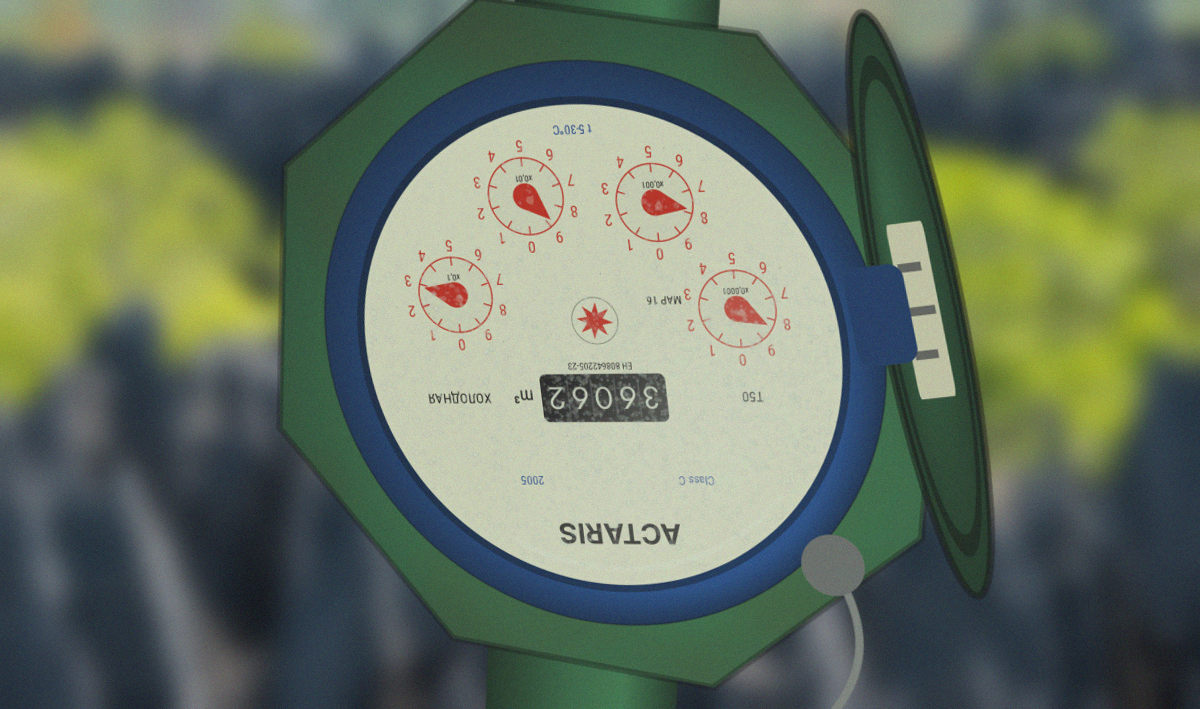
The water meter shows 36062.2878 (m³)
